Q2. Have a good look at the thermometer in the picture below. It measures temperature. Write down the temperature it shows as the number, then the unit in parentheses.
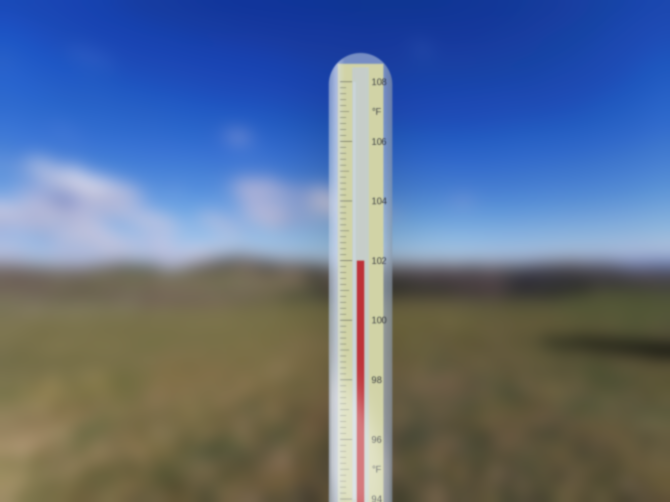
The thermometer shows 102 (°F)
